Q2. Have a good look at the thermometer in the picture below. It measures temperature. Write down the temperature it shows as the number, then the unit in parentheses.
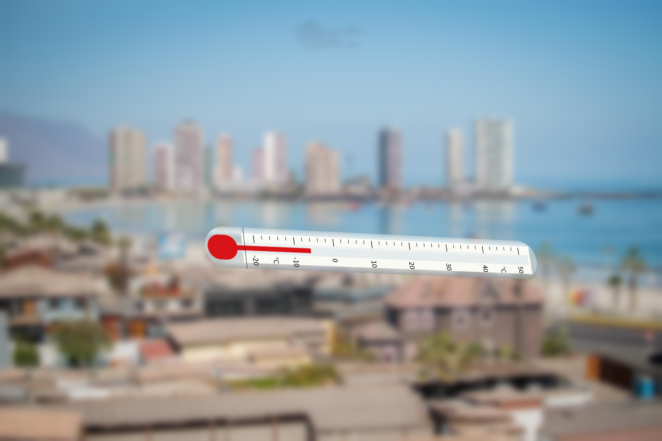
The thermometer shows -6 (°C)
